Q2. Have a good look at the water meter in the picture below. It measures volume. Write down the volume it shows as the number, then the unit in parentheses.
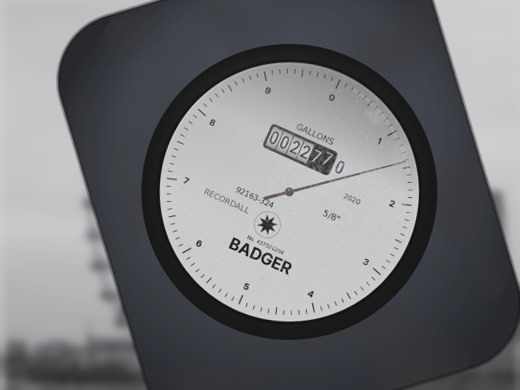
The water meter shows 22771.4 (gal)
